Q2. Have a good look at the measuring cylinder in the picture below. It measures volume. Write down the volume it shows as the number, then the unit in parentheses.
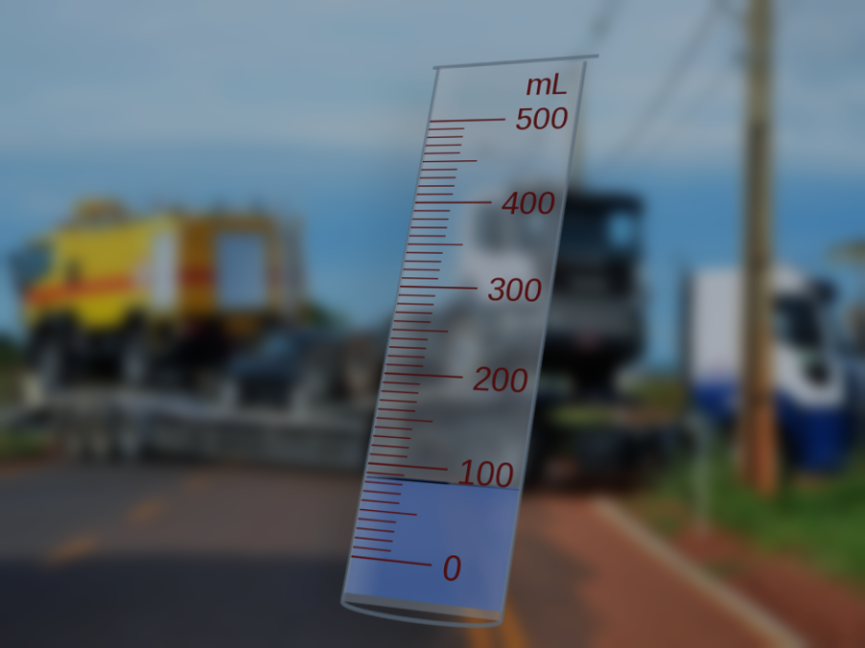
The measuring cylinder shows 85 (mL)
